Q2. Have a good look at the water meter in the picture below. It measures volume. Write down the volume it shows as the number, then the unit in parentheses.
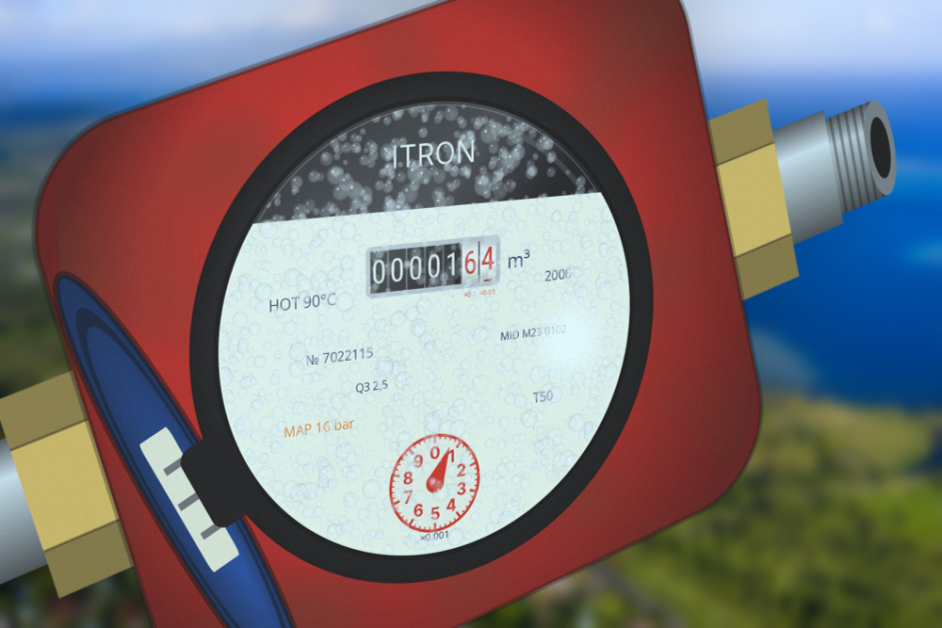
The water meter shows 1.640 (m³)
